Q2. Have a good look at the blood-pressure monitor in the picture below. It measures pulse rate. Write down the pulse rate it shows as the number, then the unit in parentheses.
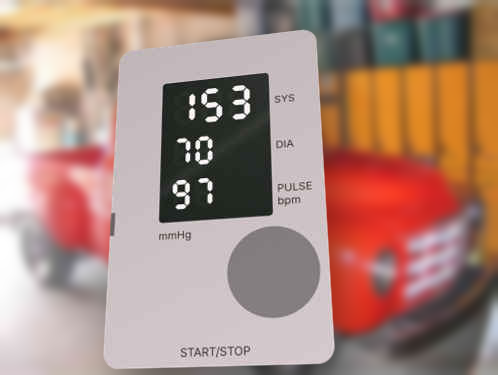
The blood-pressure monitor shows 97 (bpm)
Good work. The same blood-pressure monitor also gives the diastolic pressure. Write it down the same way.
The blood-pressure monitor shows 70 (mmHg)
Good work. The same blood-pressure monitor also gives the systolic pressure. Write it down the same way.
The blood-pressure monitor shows 153 (mmHg)
